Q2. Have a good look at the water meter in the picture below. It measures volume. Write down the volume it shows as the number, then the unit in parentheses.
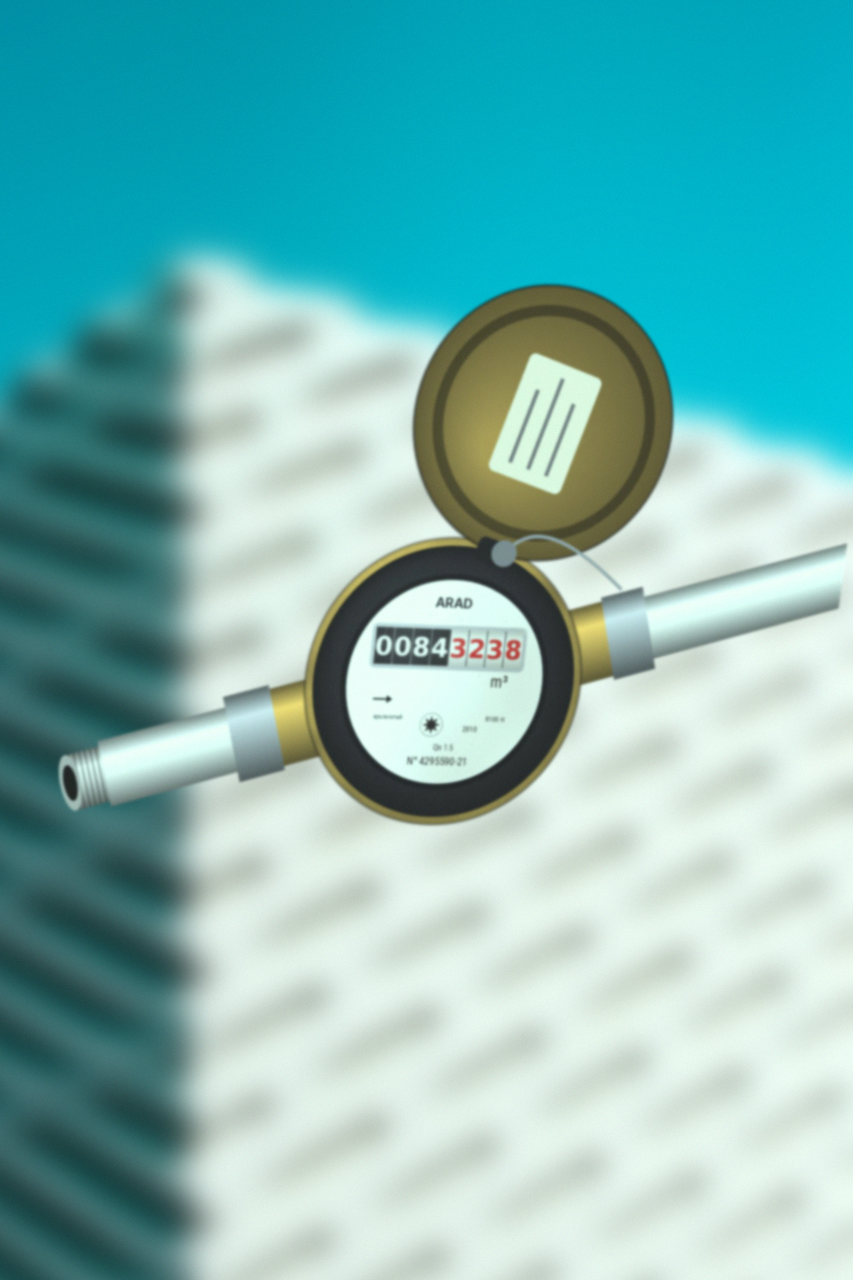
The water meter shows 84.3238 (m³)
